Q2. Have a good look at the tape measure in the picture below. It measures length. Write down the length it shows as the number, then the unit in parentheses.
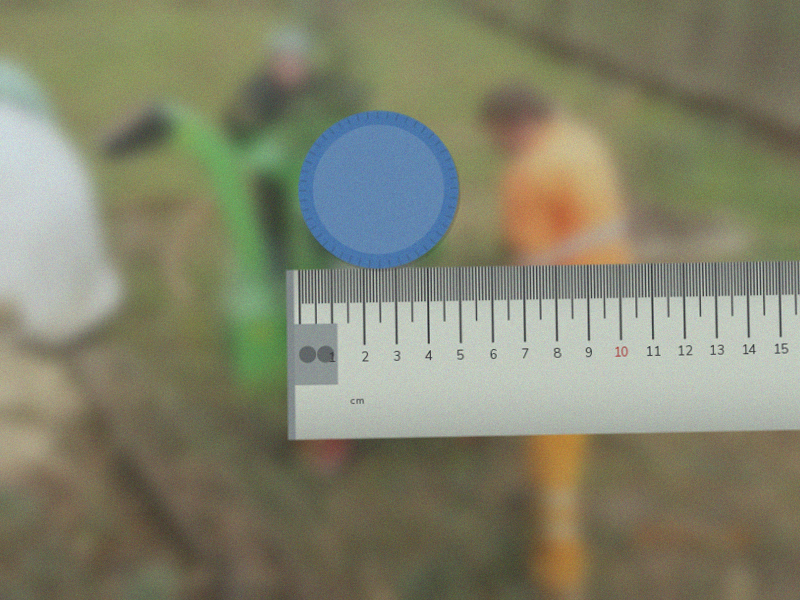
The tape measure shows 5 (cm)
